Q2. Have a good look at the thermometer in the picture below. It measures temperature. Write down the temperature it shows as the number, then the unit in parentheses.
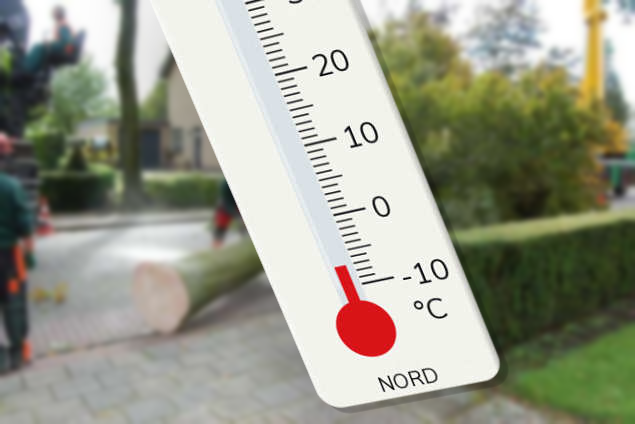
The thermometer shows -7 (°C)
